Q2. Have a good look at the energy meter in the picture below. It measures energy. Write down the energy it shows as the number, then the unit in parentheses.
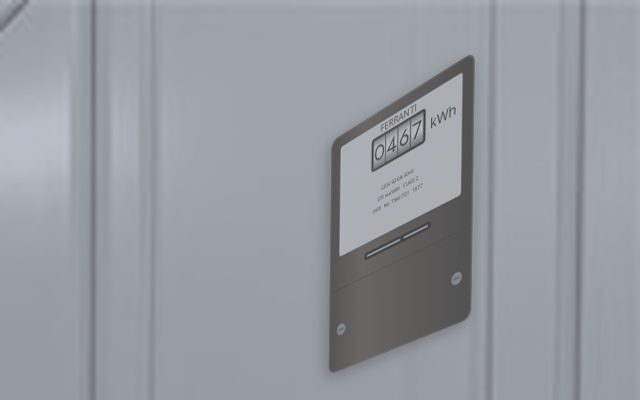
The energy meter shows 467 (kWh)
